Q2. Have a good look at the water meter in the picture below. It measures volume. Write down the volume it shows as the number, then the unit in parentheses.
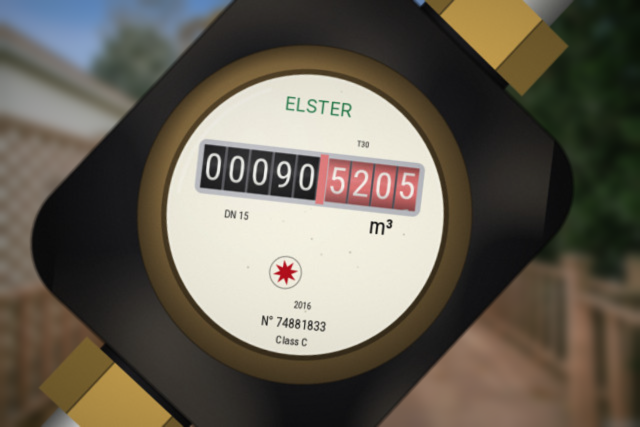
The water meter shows 90.5205 (m³)
